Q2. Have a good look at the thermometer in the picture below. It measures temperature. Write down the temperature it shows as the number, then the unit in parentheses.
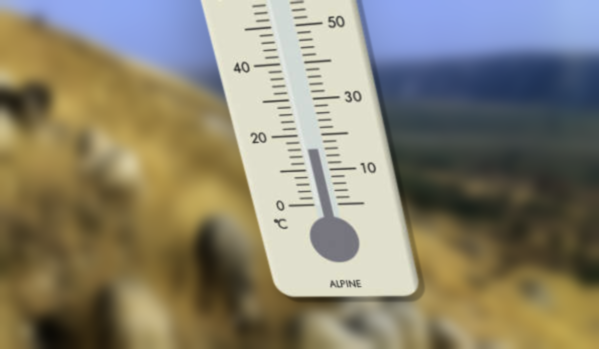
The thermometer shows 16 (°C)
